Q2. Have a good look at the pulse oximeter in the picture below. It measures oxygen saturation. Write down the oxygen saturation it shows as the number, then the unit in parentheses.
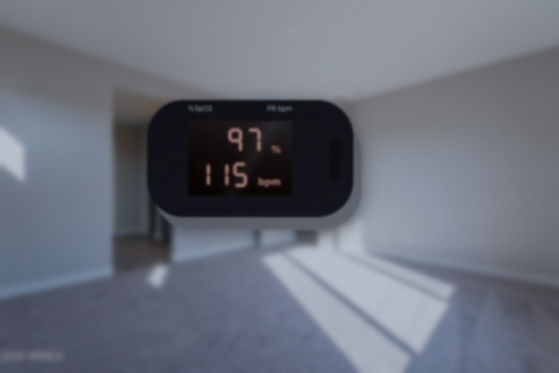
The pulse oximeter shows 97 (%)
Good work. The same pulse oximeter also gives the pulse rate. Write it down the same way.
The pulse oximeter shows 115 (bpm)
